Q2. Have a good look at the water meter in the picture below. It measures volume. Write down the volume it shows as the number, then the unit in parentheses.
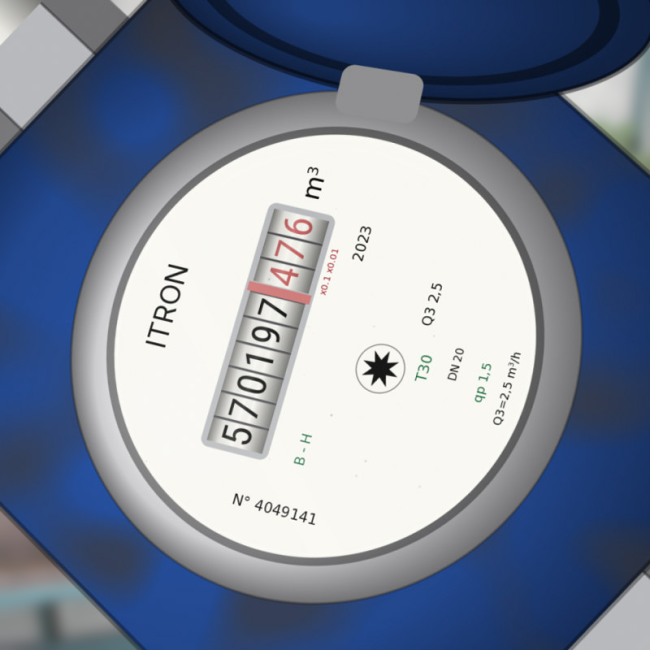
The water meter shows 570197.476 (m³)
